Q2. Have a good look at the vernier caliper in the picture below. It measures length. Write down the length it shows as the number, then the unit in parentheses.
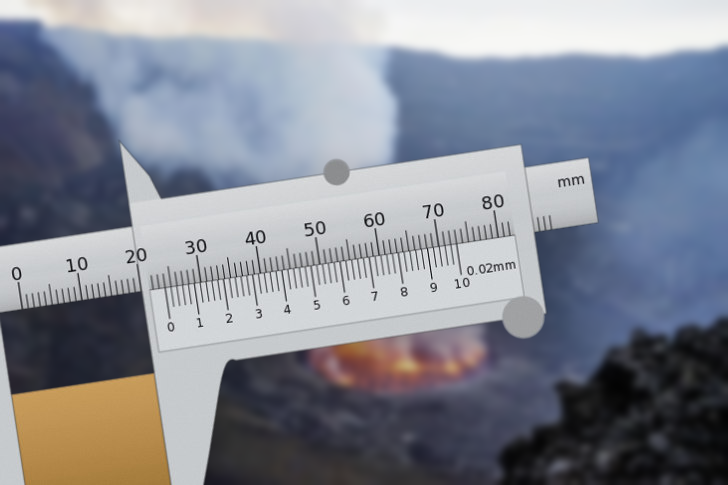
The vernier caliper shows 24.0 (mm)
